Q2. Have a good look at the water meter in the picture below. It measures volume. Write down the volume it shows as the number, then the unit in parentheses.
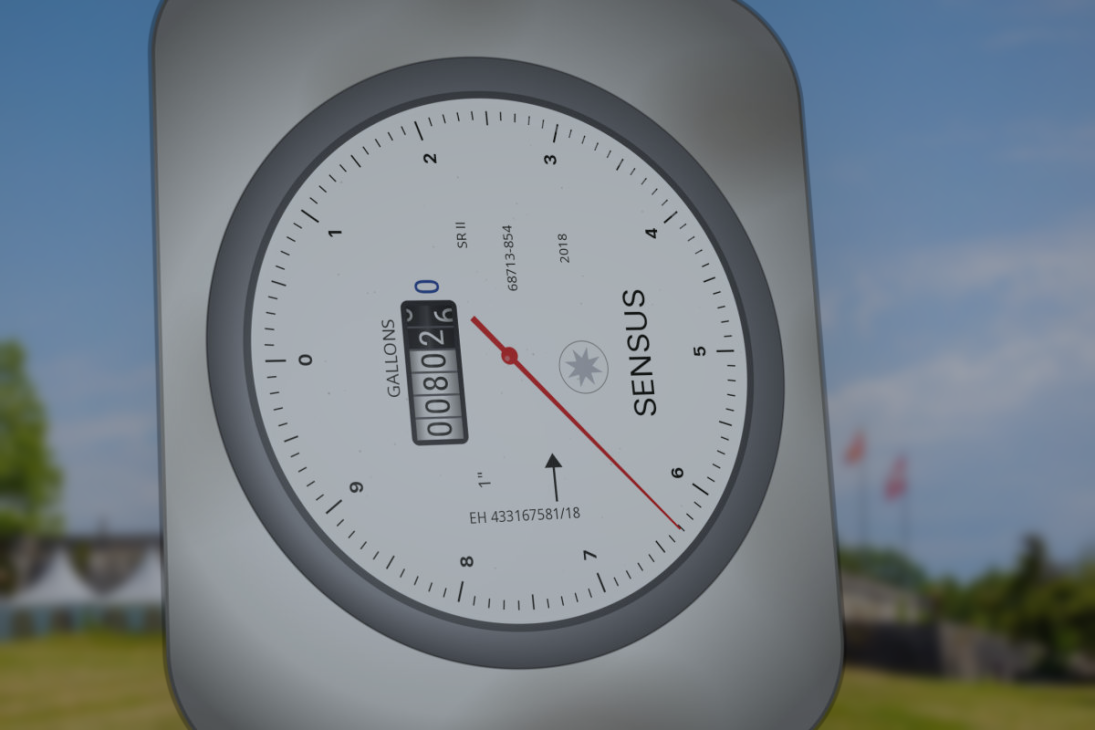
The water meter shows 80256.3 (gal)
